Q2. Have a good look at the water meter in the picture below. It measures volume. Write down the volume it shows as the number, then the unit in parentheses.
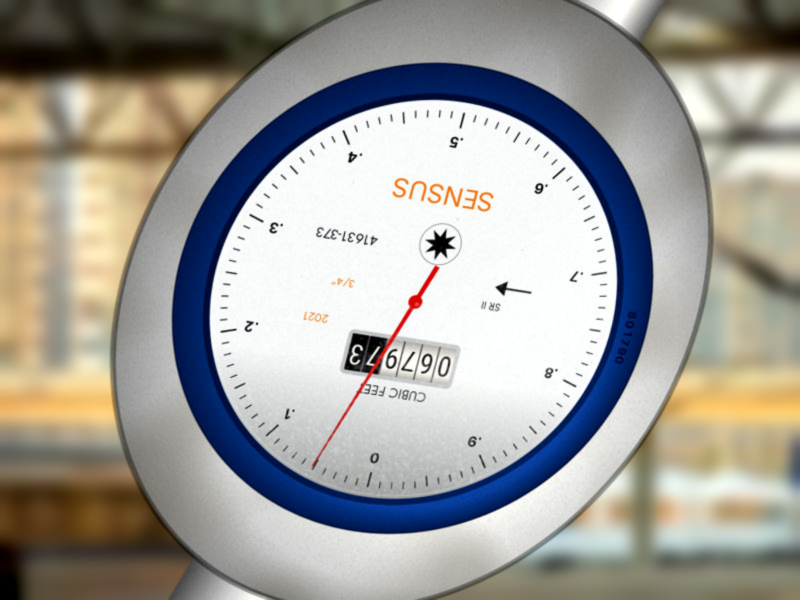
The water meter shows 67973.05 (ft³)
